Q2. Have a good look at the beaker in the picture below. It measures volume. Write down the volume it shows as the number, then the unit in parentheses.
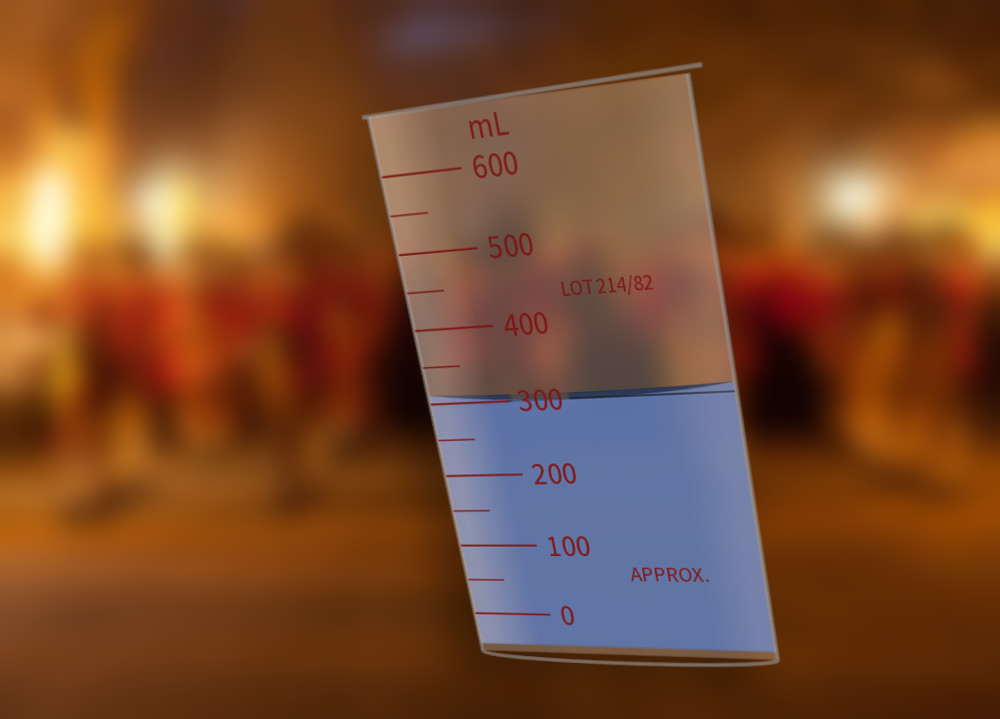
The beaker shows 300 (mL)
